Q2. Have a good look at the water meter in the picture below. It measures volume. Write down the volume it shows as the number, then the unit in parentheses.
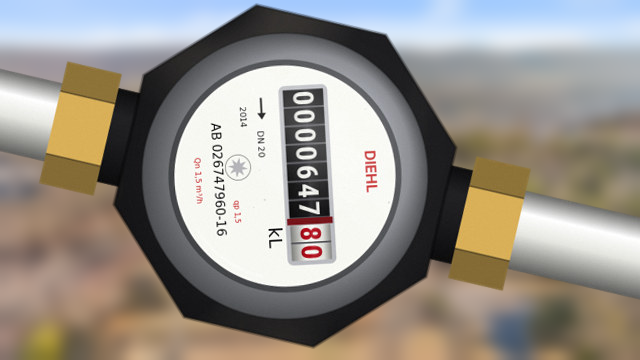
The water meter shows 647.80 (kL)
